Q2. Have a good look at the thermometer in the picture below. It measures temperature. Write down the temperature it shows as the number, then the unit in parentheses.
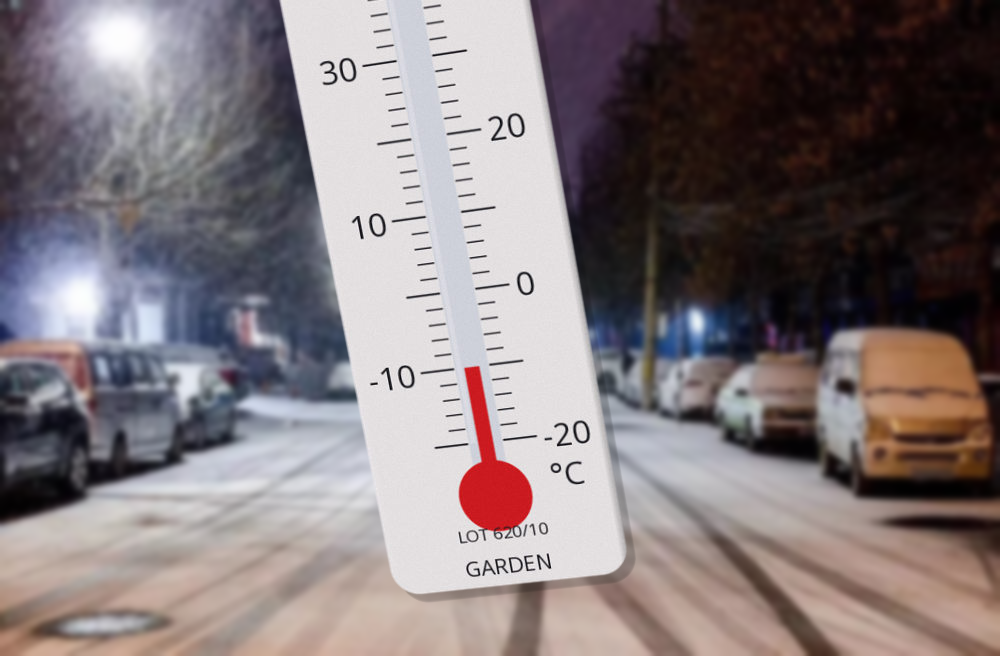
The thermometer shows -10 (°C)
